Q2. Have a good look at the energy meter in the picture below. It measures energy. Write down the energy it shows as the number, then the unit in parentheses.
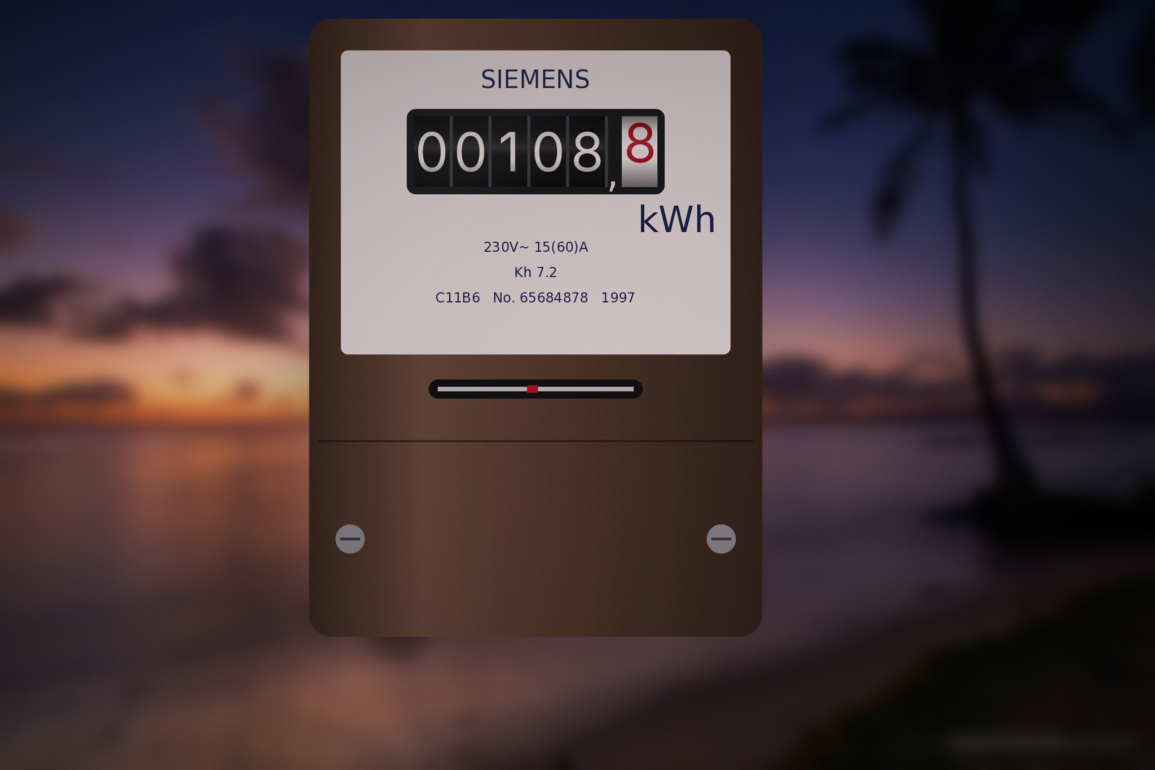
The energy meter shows 108.8 (kWh)
